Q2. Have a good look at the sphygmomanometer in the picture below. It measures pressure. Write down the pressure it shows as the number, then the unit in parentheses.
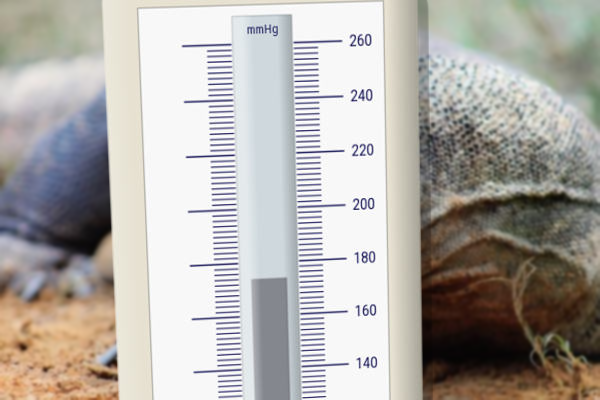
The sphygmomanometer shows 174 (mmHg)
